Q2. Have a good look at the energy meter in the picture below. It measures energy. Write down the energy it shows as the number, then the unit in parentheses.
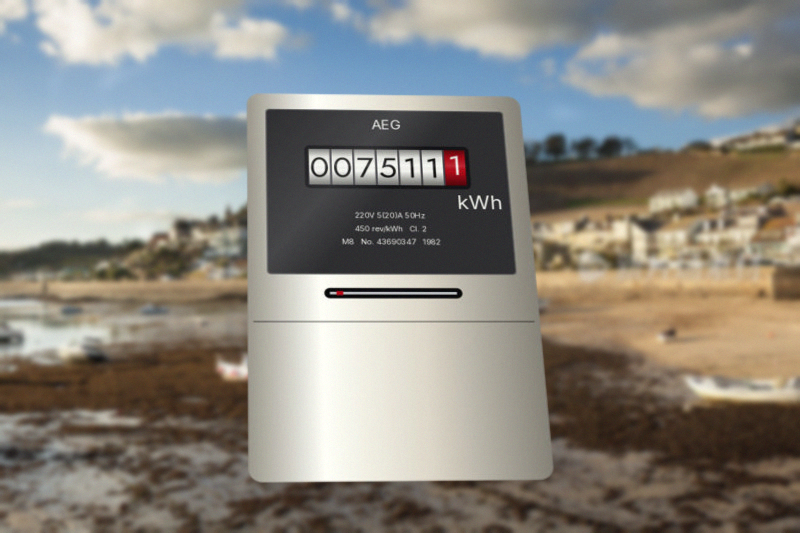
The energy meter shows 7511.1 (kWh)
